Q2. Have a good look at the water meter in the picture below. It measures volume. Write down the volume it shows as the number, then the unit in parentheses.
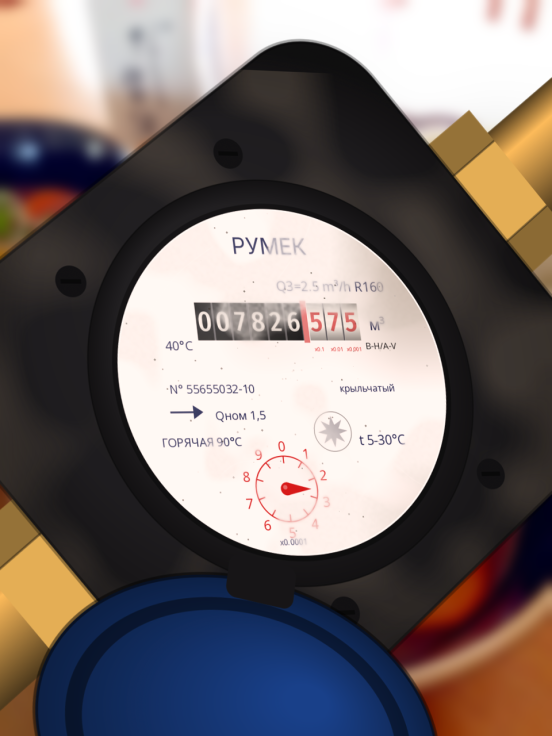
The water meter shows 7826.5752 (m³)
